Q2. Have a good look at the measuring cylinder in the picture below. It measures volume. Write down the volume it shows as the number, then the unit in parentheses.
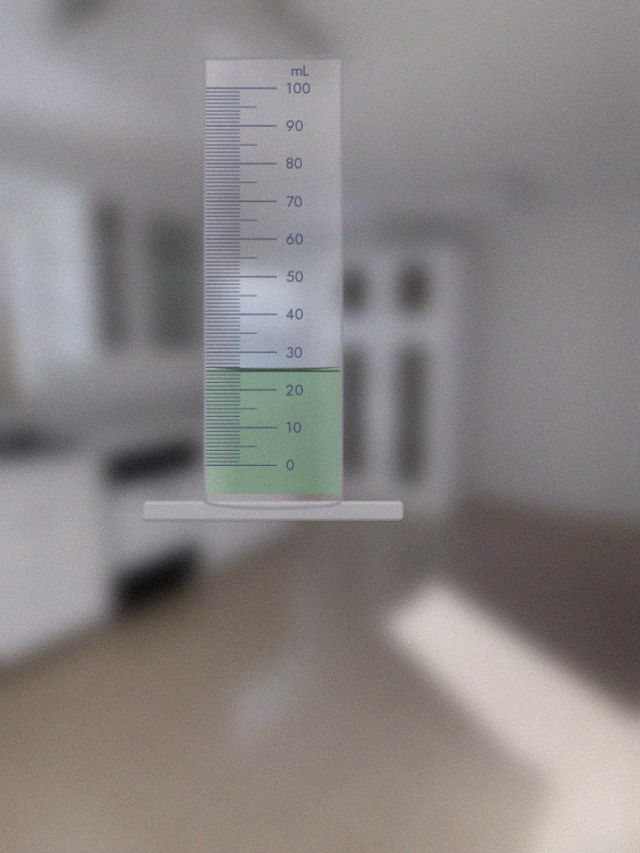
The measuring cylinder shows 25 (mL)
